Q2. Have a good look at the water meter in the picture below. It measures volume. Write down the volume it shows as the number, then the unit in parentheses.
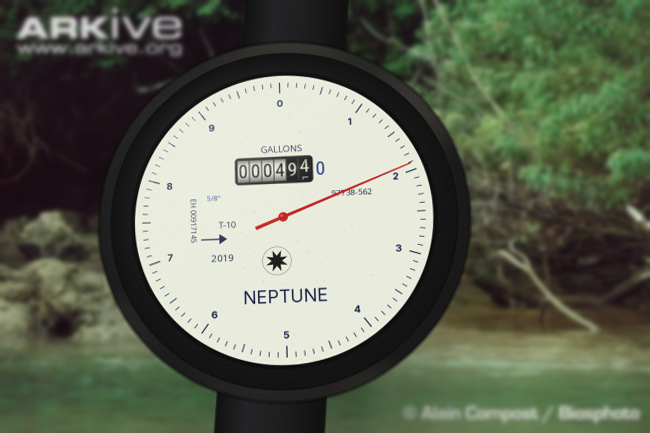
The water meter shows 4941.9 (gal)
